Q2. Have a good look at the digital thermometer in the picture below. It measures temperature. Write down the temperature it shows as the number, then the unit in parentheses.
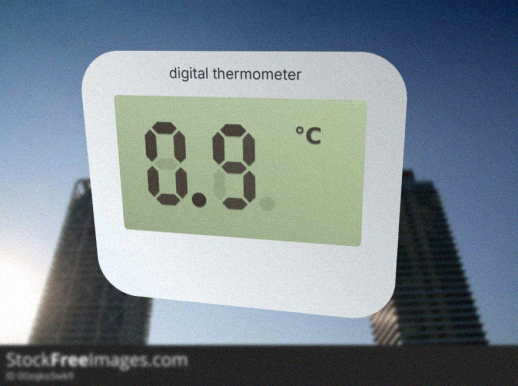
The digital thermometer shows 0.9 (°C)
